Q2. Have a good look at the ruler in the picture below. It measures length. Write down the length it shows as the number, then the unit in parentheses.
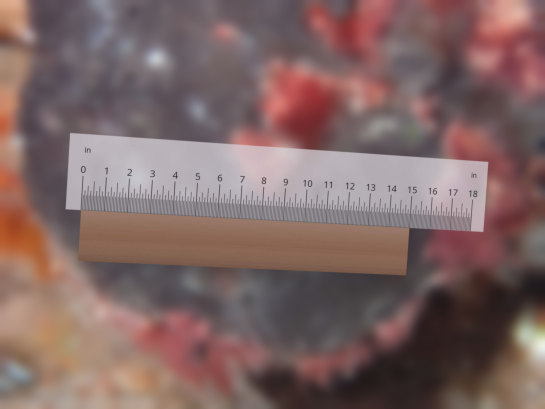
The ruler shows 15 (in)
